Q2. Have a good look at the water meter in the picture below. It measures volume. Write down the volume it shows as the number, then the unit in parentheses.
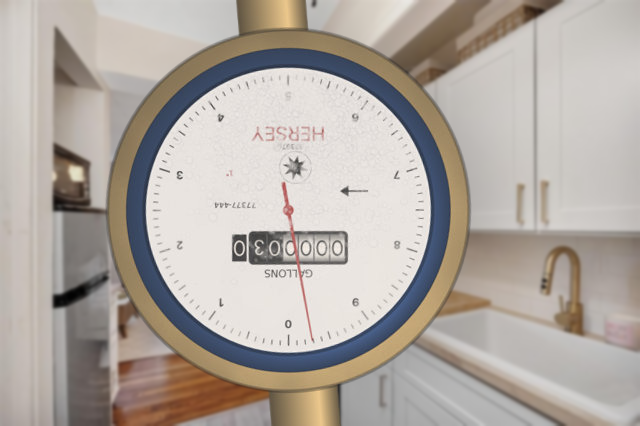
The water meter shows 29.7 (gal)
